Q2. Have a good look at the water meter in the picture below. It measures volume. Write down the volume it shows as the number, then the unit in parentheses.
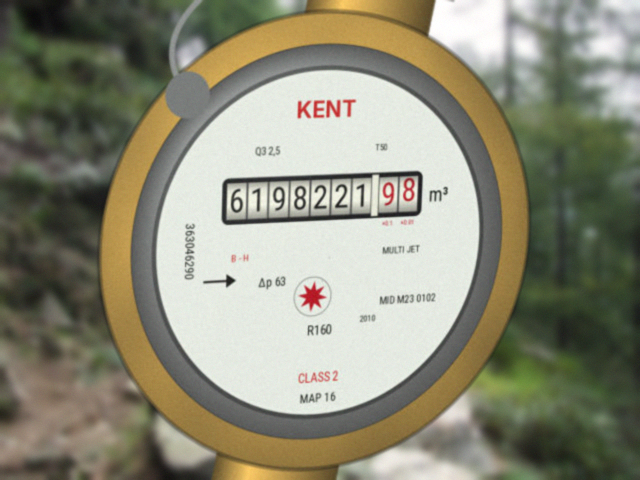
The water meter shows 6198221.98 (m³)
